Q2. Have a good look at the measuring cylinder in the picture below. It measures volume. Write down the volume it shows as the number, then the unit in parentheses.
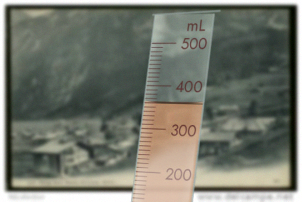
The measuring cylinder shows 360 (mL)
